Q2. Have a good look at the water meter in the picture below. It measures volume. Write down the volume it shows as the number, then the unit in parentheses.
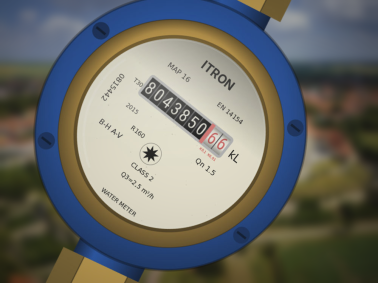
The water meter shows 8043850.66 (kL)
